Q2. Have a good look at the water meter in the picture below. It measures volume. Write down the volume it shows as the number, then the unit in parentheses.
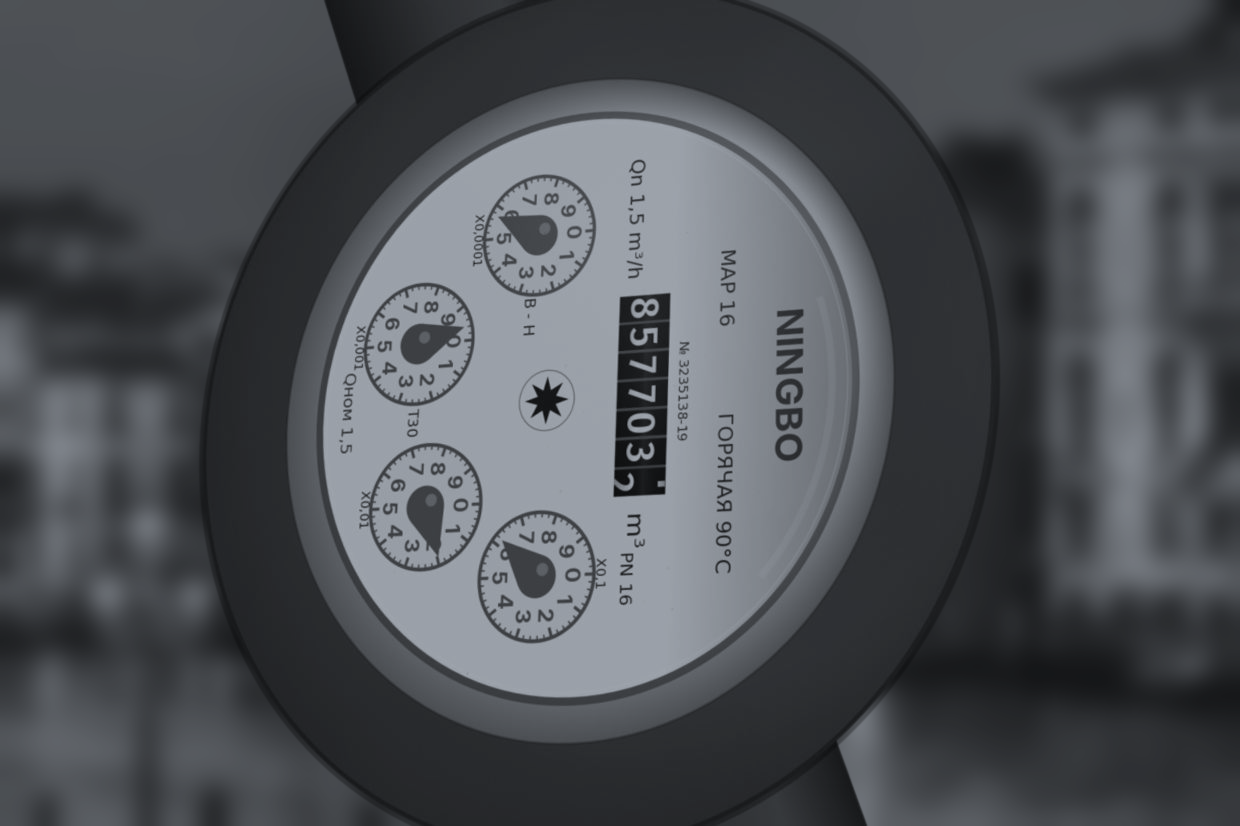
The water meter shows 8577031.6195 (m³)
